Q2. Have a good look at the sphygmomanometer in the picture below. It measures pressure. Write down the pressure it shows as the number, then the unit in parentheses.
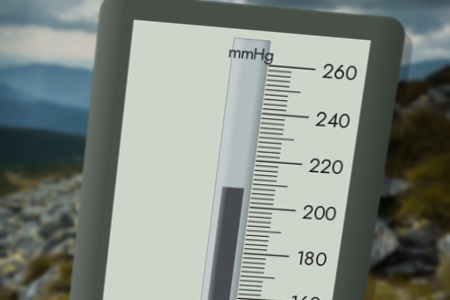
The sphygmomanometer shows 208 (mmHg)
